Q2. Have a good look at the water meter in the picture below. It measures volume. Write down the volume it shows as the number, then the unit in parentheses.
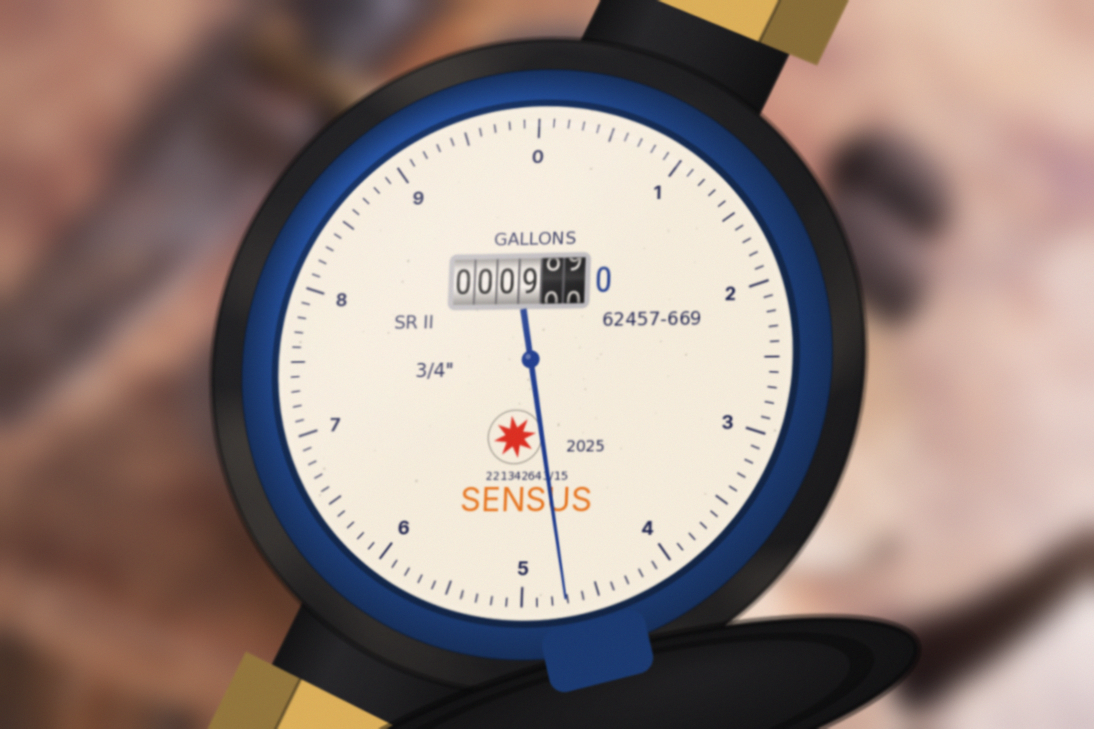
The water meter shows 9894.7 (gal)
